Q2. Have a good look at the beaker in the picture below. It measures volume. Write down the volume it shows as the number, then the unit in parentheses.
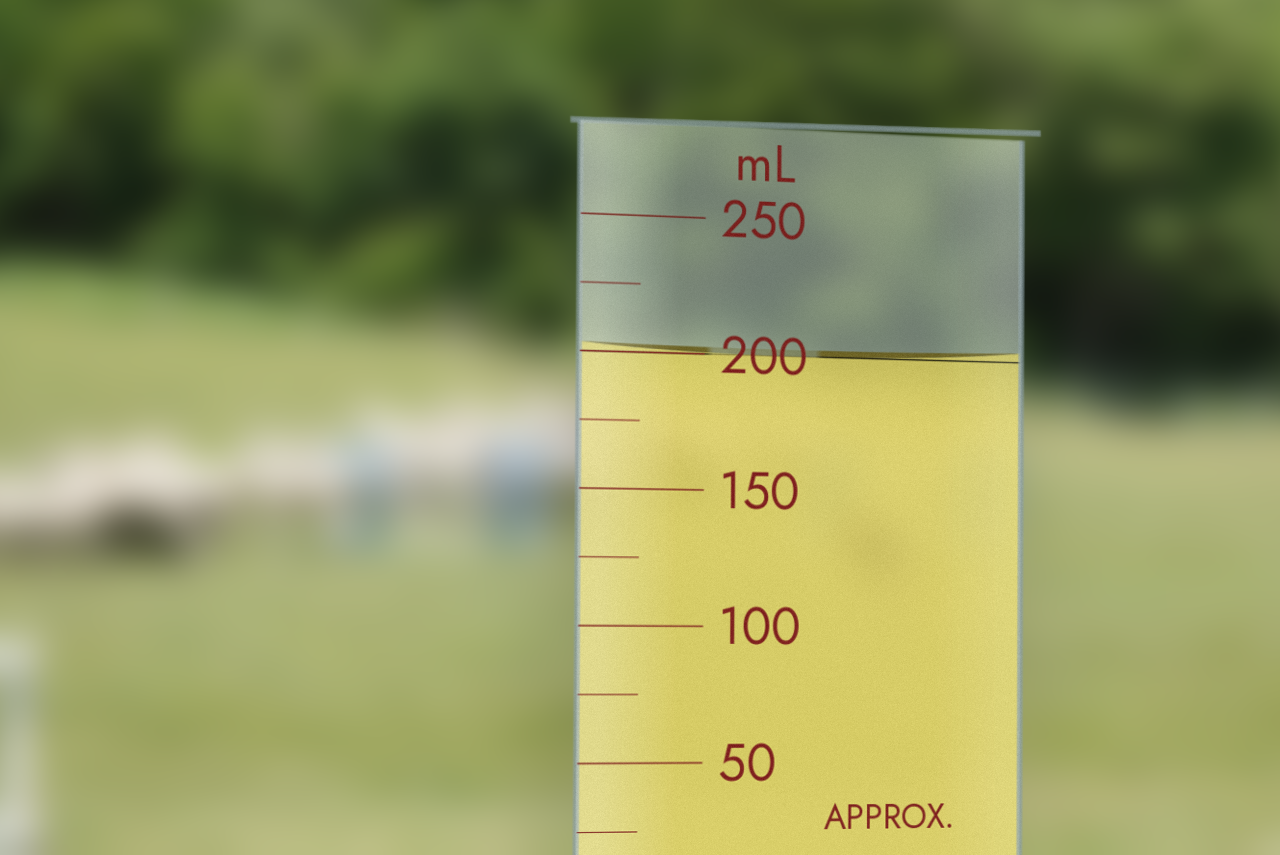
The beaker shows 200 (mL)
